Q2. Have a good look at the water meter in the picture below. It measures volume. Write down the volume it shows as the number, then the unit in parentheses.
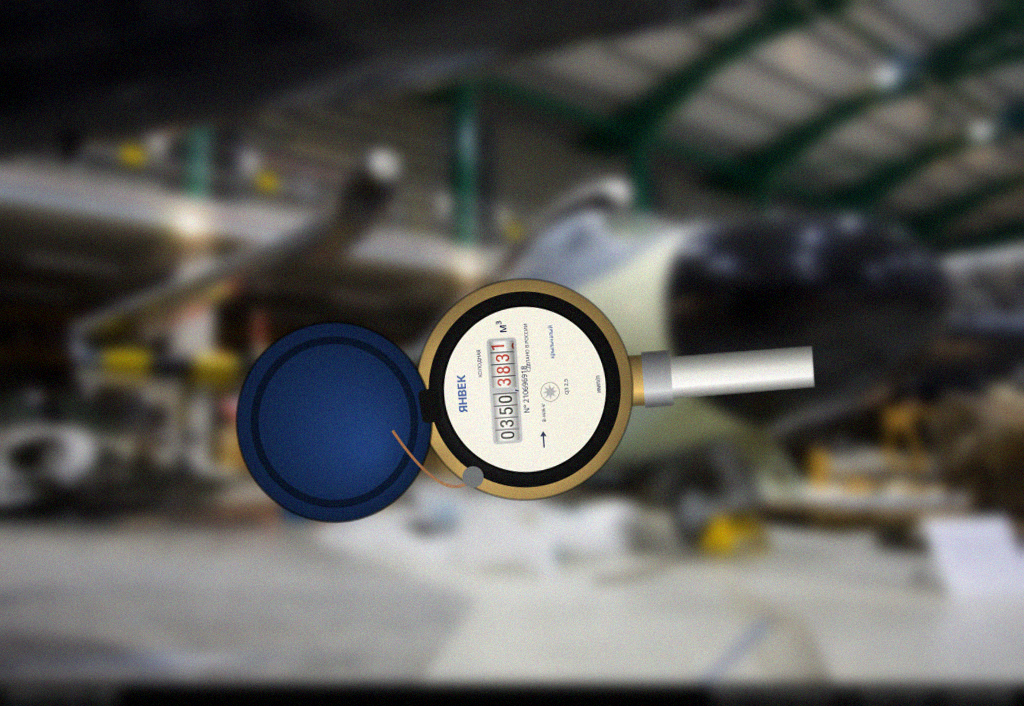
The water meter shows 350.3831 (m³)
